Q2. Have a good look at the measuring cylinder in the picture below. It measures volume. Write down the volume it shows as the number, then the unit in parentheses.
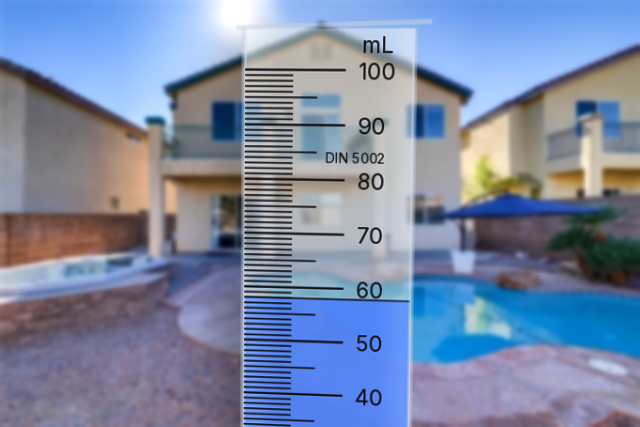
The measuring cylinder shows 58 (mL)
